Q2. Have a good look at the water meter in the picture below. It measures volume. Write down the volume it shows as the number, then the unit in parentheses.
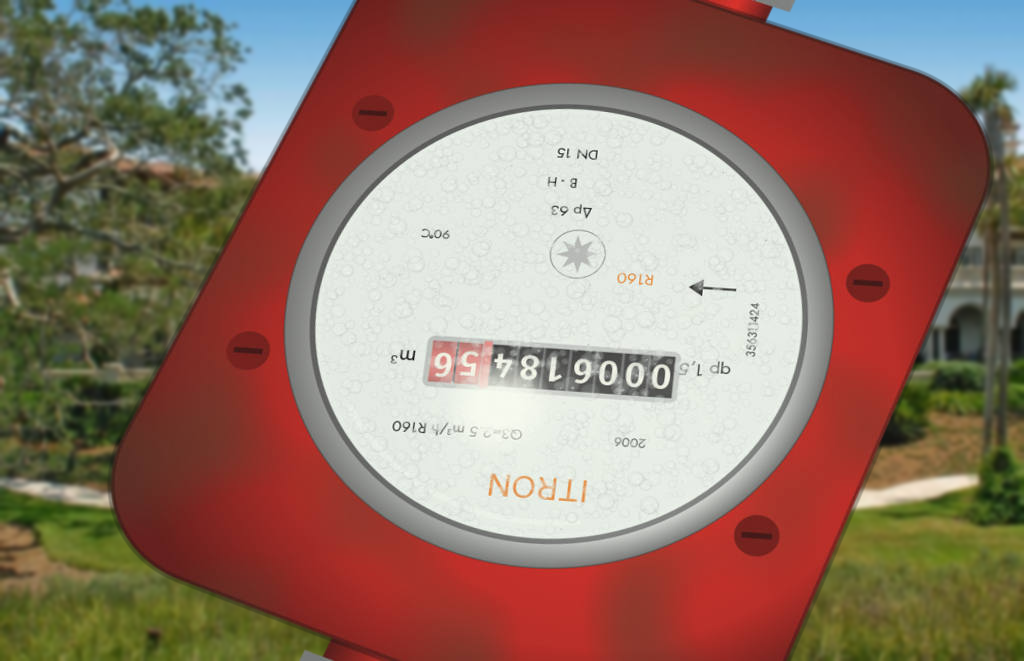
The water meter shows 6184.56 (m³)
